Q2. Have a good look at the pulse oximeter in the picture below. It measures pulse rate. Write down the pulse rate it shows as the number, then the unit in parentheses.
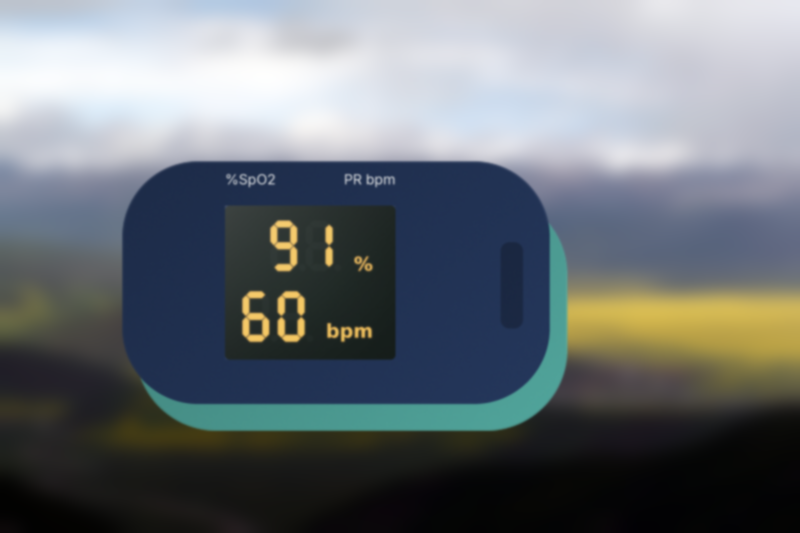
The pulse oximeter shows 60 (bpm)
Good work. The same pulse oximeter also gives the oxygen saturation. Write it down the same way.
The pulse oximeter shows 91 (%)
